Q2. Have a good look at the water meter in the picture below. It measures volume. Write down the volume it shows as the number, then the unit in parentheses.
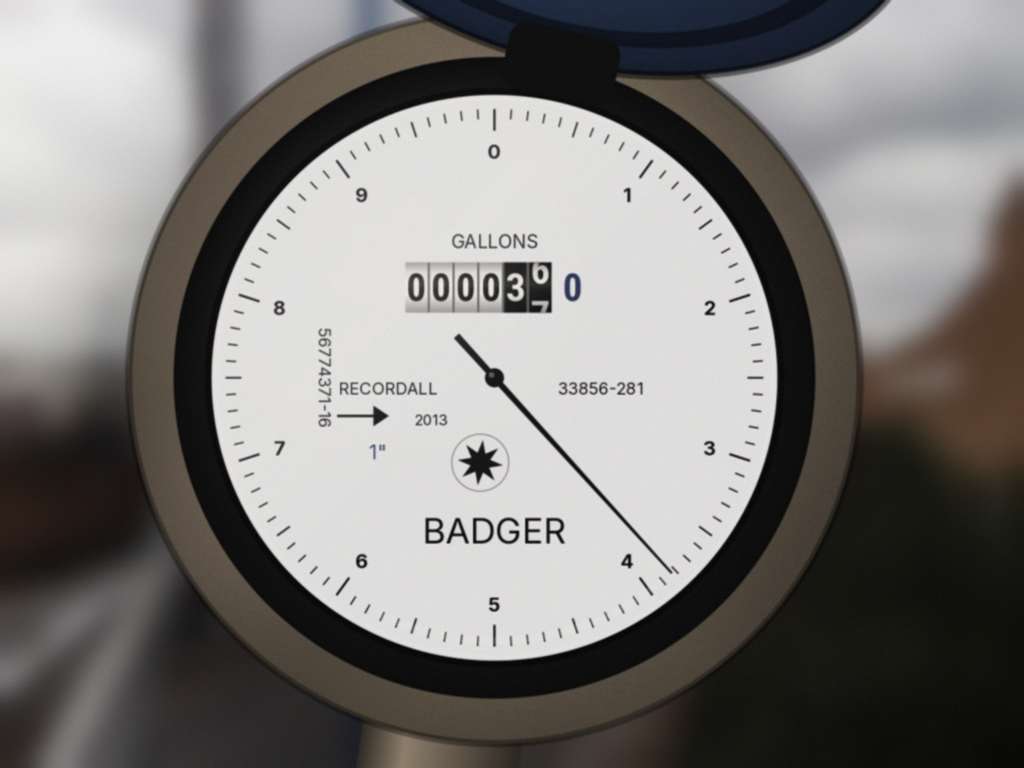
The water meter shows 363.8 (gal)
